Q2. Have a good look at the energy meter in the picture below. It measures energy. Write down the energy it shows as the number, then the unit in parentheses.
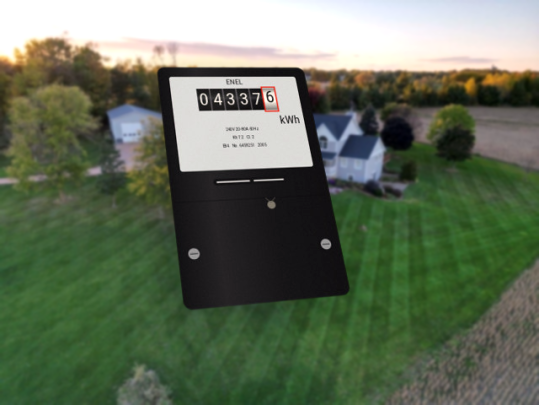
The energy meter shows 4337.6 (kWh)
